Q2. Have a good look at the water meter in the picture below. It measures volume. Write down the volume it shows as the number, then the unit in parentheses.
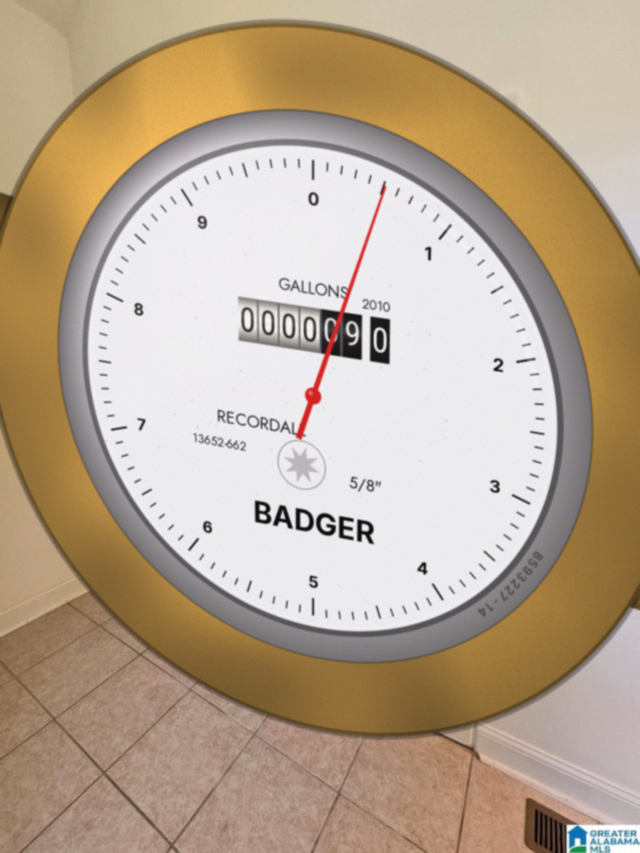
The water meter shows 90.5 (gal)
